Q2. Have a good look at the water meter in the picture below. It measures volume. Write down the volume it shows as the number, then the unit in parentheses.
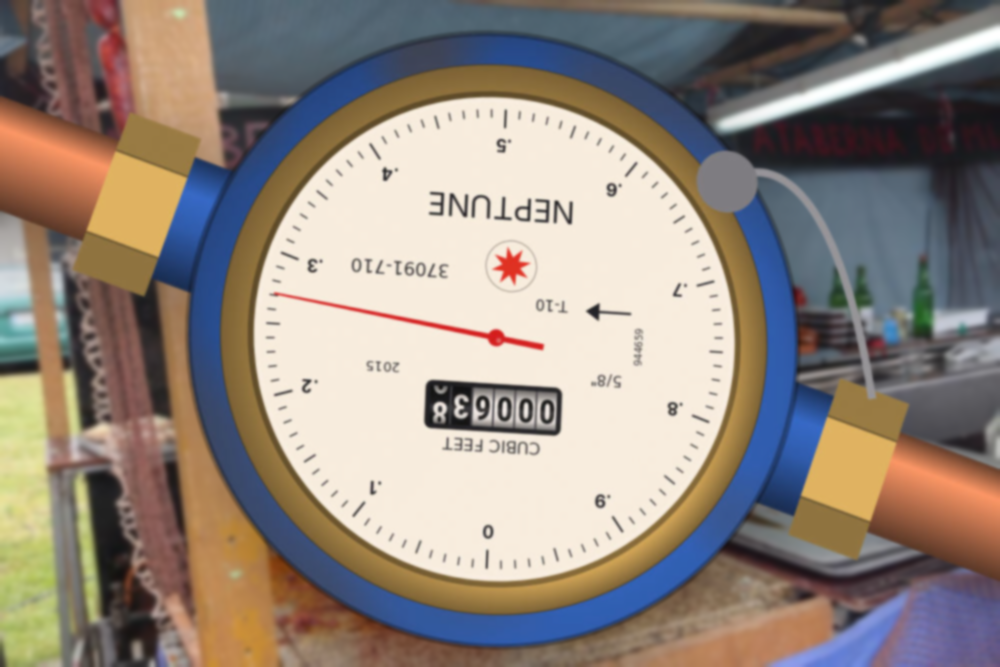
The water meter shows 638.27 (ft³)
